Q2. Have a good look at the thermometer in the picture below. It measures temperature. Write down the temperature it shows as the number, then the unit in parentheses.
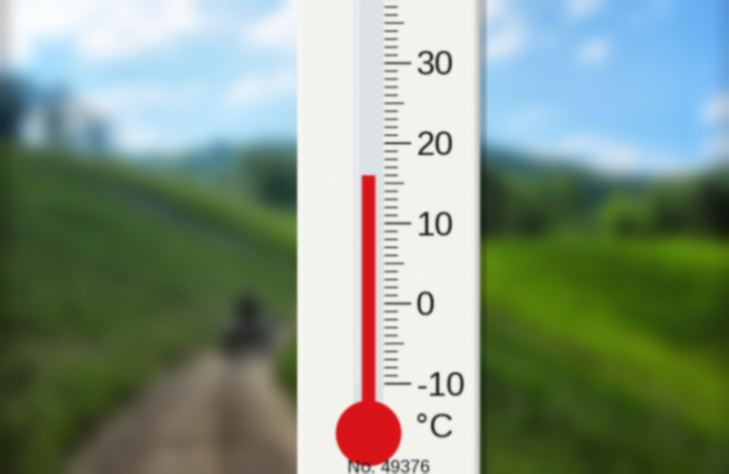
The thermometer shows 16 (°C)
